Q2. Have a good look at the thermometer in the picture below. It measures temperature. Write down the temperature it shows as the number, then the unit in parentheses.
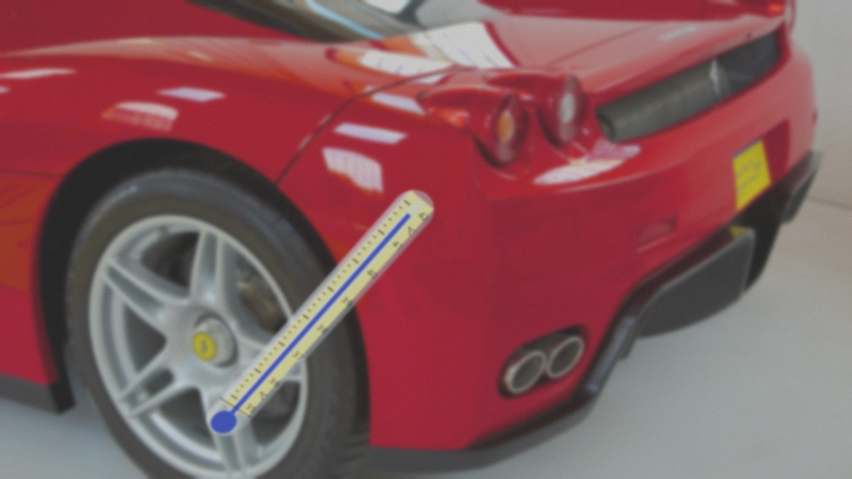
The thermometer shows 41.8 (°C)
